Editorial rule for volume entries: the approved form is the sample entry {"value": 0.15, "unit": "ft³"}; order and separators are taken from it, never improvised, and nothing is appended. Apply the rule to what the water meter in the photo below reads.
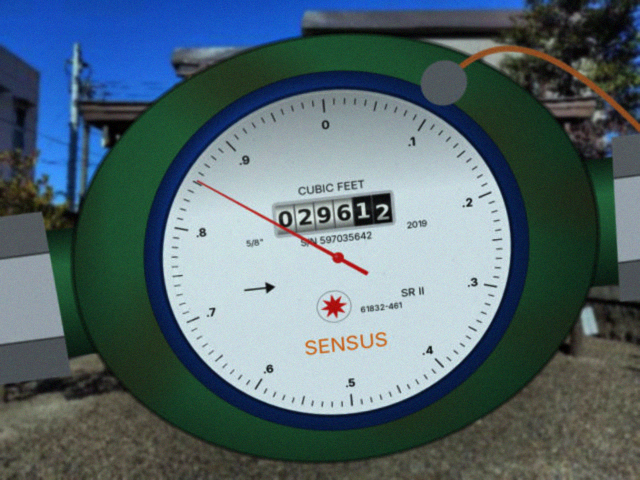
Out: {"value": 29611.85, "unit": "ft³"}
